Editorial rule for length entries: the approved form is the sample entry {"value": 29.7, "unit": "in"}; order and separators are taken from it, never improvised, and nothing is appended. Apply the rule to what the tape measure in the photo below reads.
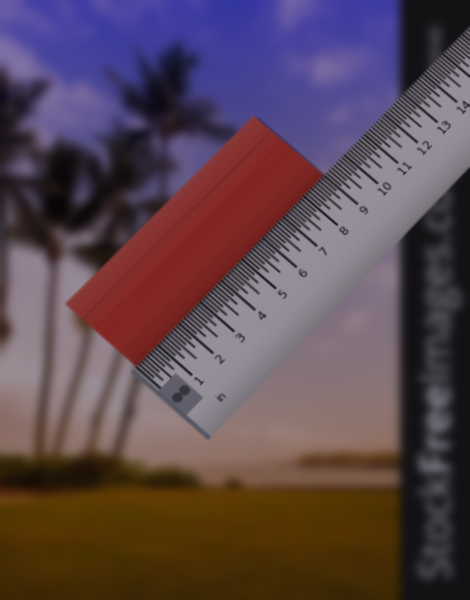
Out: {"value": 9, "unit": "in"}
